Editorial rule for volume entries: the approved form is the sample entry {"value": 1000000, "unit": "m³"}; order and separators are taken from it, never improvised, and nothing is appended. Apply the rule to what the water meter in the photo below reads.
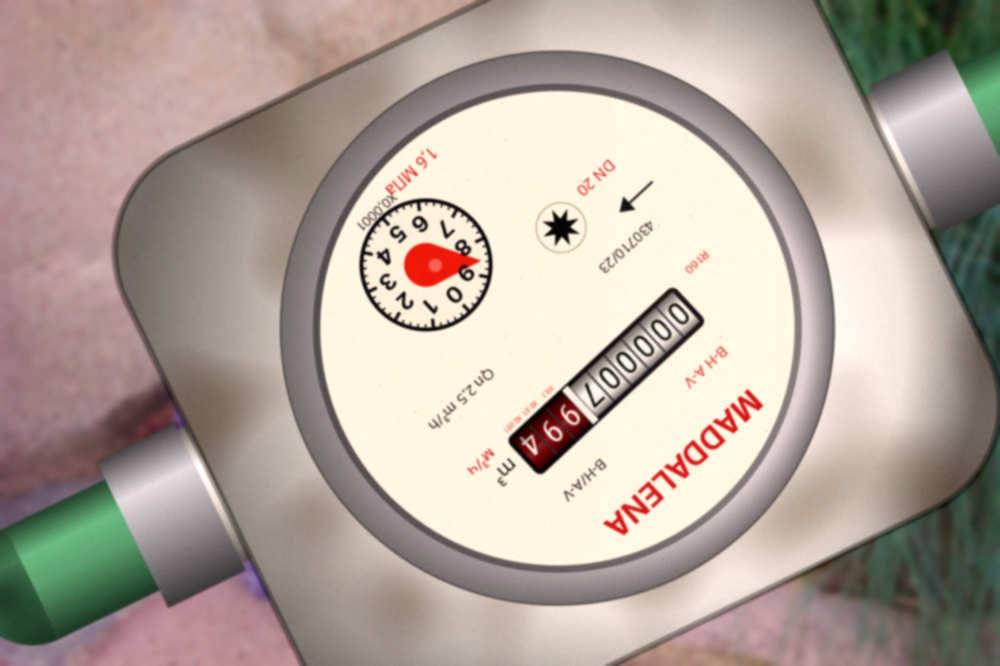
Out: {"value": 7.9938, "unit": "m³"}
